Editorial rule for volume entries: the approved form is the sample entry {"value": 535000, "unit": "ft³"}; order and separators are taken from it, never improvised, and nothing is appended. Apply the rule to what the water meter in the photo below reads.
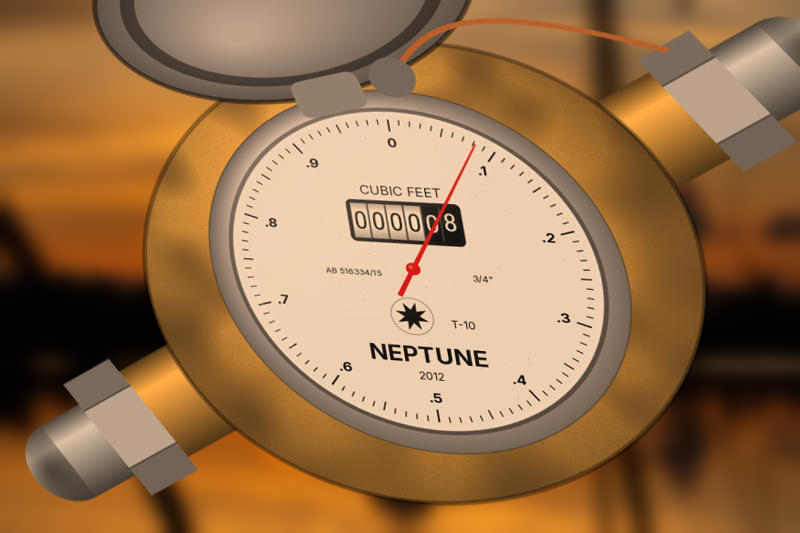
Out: {"value": 8.08, "unit": "ft³"}
